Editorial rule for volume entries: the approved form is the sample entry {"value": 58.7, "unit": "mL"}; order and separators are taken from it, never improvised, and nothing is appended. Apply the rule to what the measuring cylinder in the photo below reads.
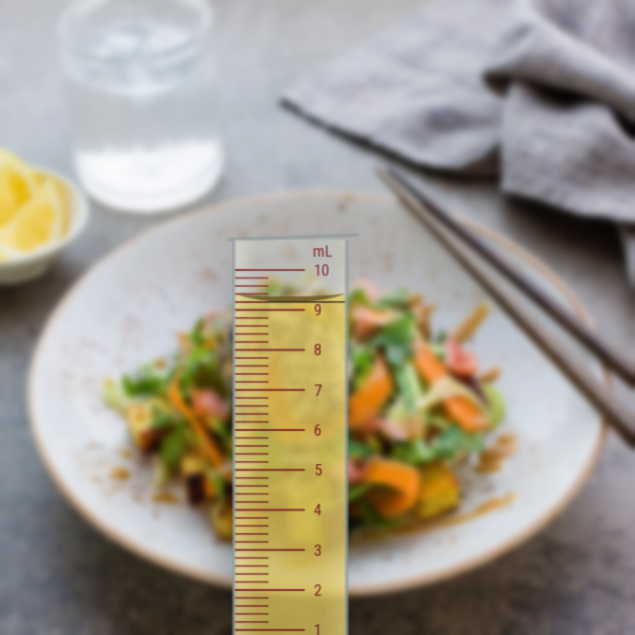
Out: {"value": 9.2, "unit": "mL"}
